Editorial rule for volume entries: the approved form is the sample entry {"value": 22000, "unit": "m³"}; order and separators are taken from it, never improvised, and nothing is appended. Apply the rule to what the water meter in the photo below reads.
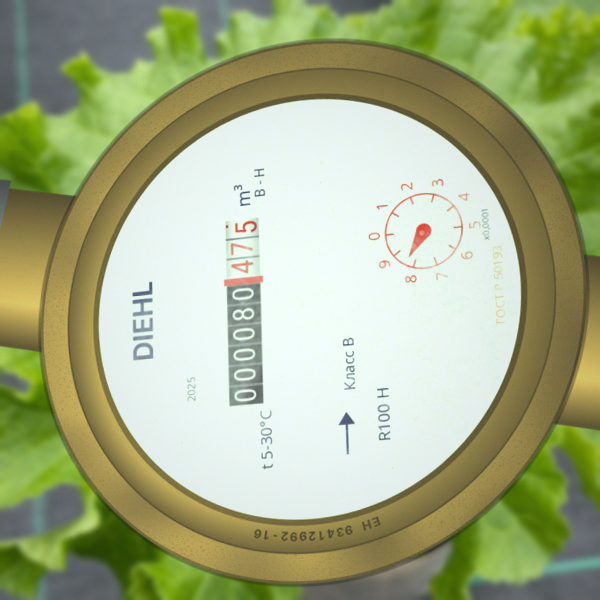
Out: {"value": 80.4748, "unit": "m³"}
